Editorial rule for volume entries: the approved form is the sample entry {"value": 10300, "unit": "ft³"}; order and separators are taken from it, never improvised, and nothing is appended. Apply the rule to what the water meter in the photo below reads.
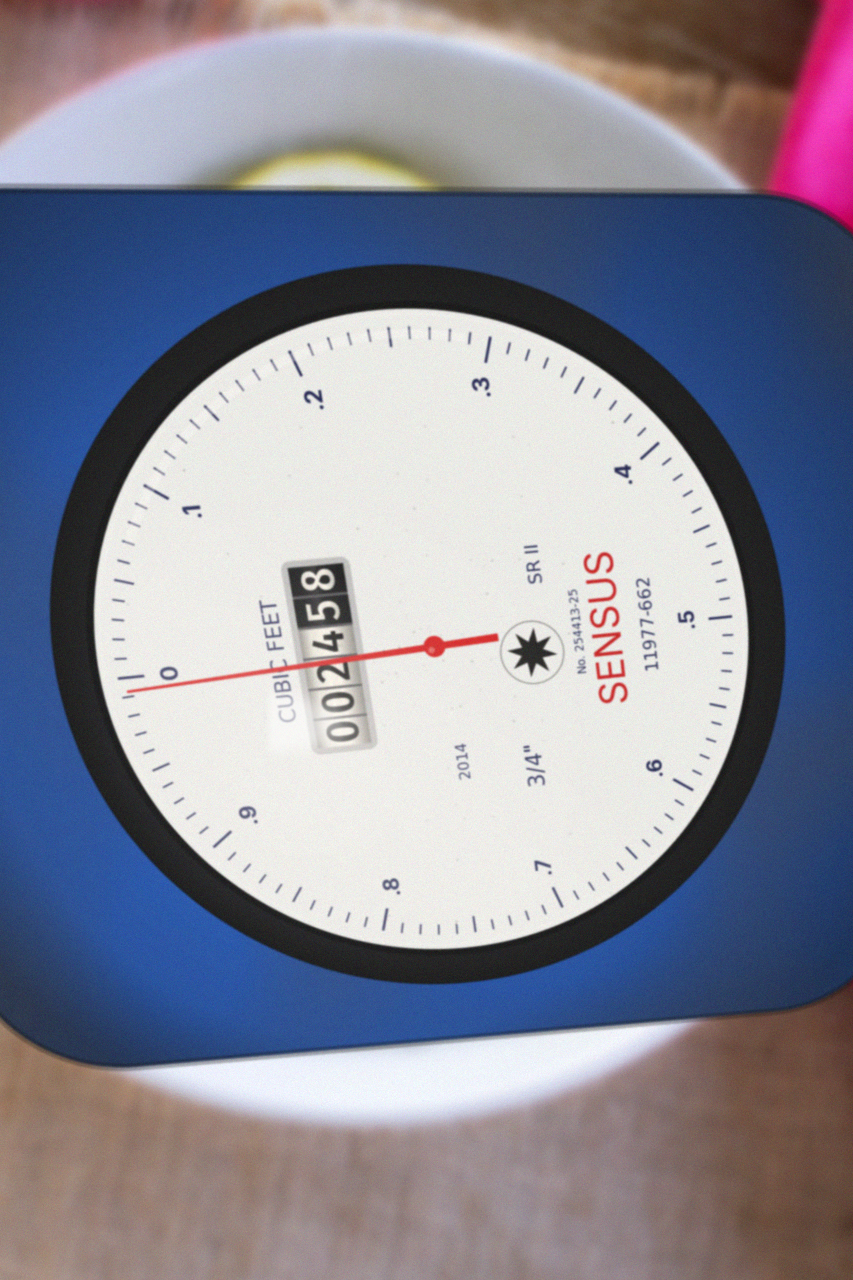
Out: {"value": 2457.99, "unit": "ft³"}
